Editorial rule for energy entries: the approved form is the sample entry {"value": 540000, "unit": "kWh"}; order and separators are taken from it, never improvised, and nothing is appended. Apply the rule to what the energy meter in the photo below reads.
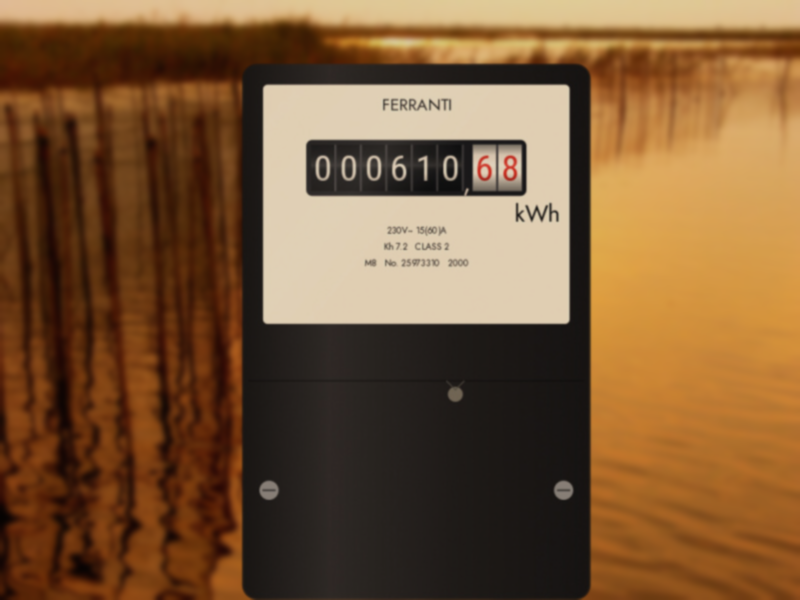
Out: {"value": 610.68, "unit": "kWh"}
